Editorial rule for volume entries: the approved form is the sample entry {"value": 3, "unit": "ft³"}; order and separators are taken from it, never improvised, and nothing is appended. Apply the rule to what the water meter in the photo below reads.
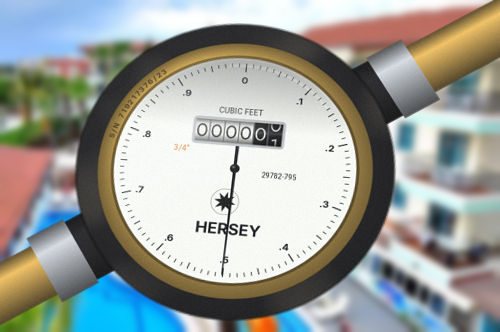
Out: {"value": 0.50, "unit": "ft³"}
